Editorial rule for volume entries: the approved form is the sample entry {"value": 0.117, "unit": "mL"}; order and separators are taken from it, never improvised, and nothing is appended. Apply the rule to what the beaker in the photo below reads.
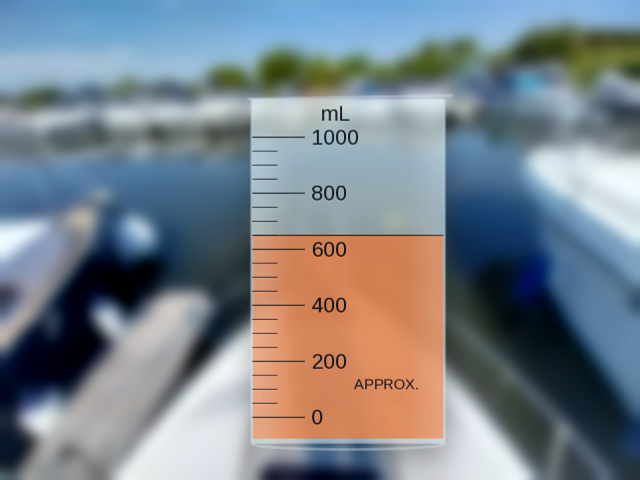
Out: {"value": 650, "unit": "mL"}
